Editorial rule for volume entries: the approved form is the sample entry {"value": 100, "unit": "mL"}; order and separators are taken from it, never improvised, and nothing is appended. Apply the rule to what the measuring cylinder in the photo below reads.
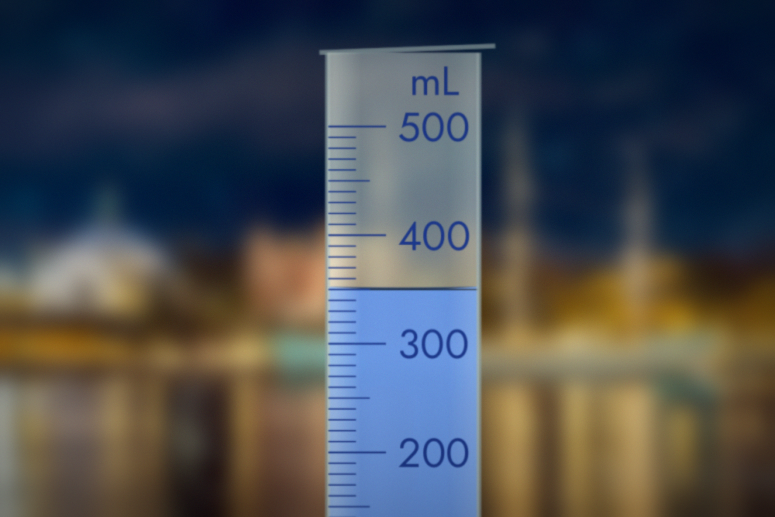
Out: {"value": 350, "unit": "mL"}
